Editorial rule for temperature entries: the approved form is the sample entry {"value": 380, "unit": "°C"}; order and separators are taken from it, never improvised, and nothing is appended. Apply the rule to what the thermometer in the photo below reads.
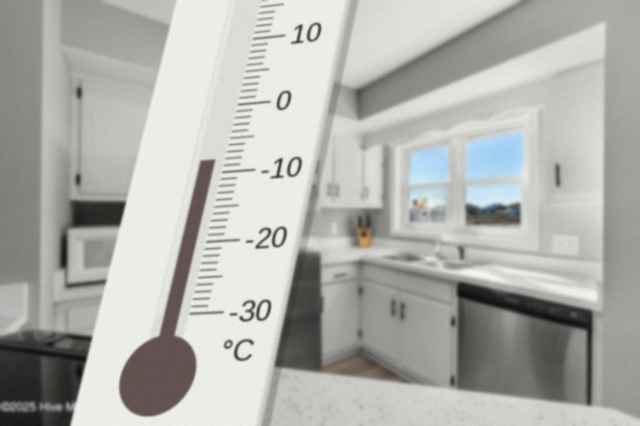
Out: {"value": -8, "unit": "°C"}
